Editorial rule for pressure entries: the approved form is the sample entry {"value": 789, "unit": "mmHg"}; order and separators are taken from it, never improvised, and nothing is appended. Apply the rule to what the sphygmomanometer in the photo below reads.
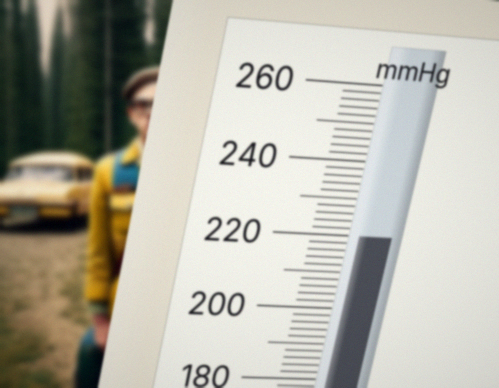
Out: {"value": 220, "unit": "mmHg"}
